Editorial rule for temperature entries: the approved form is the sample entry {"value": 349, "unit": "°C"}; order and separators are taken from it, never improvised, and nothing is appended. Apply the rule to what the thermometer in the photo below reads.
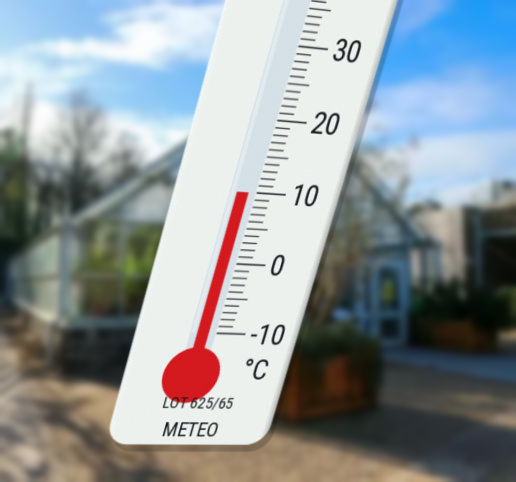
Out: {"value": 10, "unit": "°C"}
